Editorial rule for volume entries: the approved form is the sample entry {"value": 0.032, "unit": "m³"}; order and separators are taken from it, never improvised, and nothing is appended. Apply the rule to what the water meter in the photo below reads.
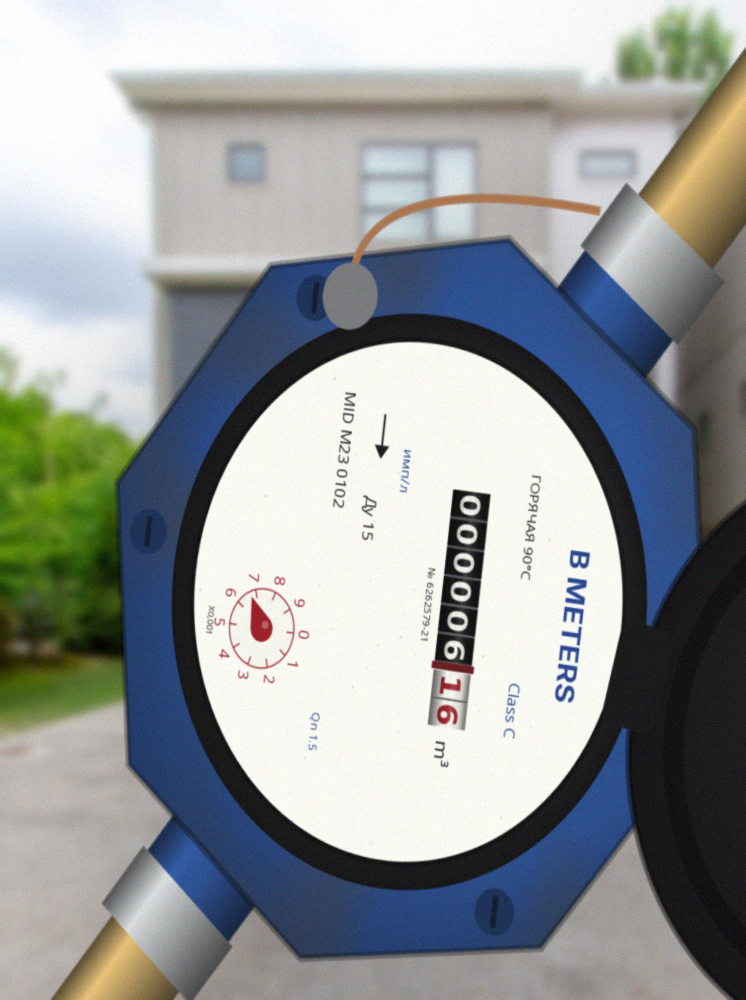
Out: {"value": 6.166, "unit": "m³"}
